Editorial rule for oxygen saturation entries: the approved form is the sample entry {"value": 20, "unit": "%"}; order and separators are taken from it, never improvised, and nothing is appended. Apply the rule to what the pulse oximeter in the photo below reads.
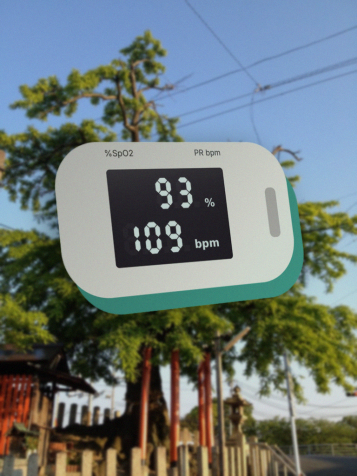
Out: {"value": 93, "unit": "%"}
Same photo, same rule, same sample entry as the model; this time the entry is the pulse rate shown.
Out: {"value": 109, "unit": "bpm"}
